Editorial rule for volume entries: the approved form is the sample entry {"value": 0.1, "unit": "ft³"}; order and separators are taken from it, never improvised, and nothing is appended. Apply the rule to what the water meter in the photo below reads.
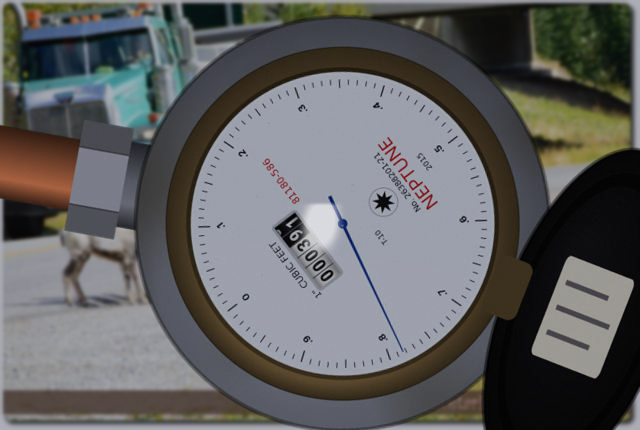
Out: {"value": 390.78, "unit": "ft³"}
